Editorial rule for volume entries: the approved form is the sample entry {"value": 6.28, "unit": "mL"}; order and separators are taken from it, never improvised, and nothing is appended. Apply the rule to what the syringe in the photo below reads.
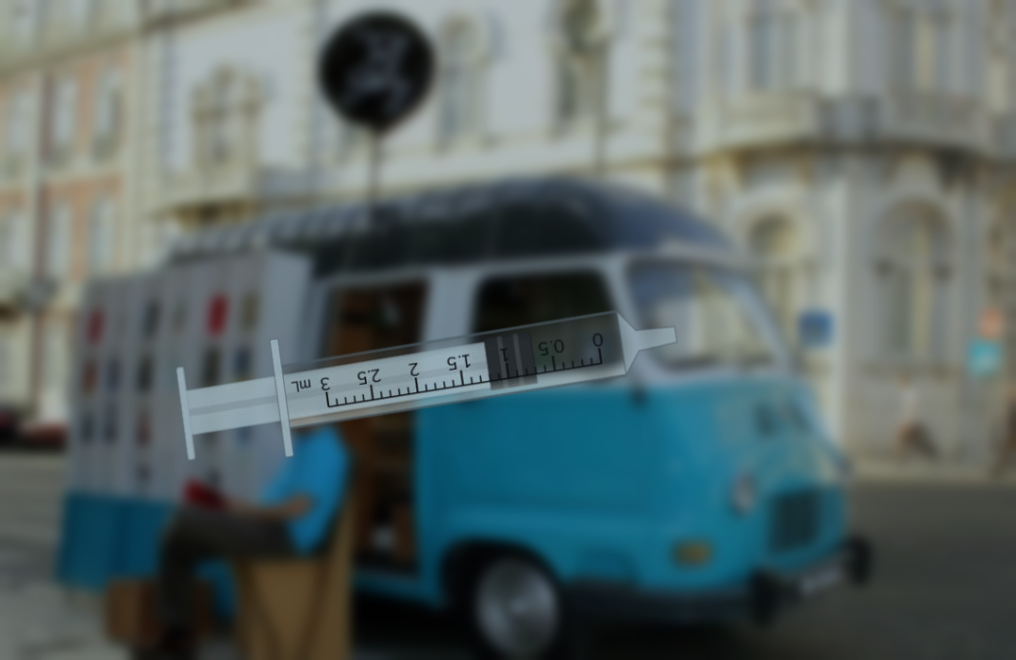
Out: {"value": 0.7, "unit": "mL"}
